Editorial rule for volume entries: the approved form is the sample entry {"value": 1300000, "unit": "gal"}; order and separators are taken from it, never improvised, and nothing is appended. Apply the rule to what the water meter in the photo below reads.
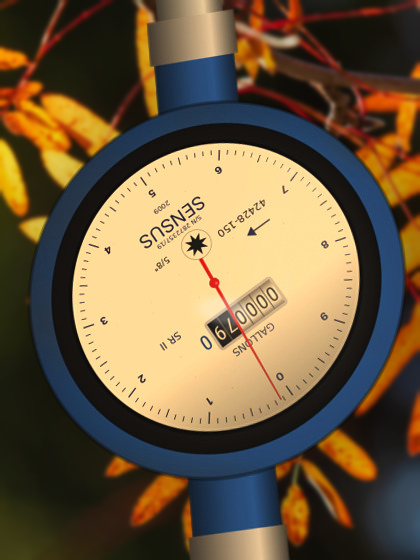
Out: {"value": 790.1, "unit": "gal"}
